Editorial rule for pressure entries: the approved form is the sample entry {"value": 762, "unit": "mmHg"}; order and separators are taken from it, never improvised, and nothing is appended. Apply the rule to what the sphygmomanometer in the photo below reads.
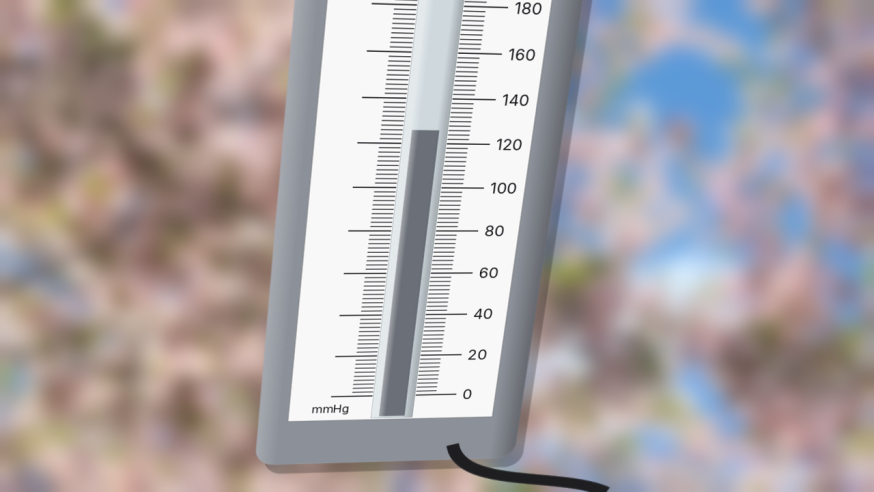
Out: {"value": 126, "unit": "mmHg"}
